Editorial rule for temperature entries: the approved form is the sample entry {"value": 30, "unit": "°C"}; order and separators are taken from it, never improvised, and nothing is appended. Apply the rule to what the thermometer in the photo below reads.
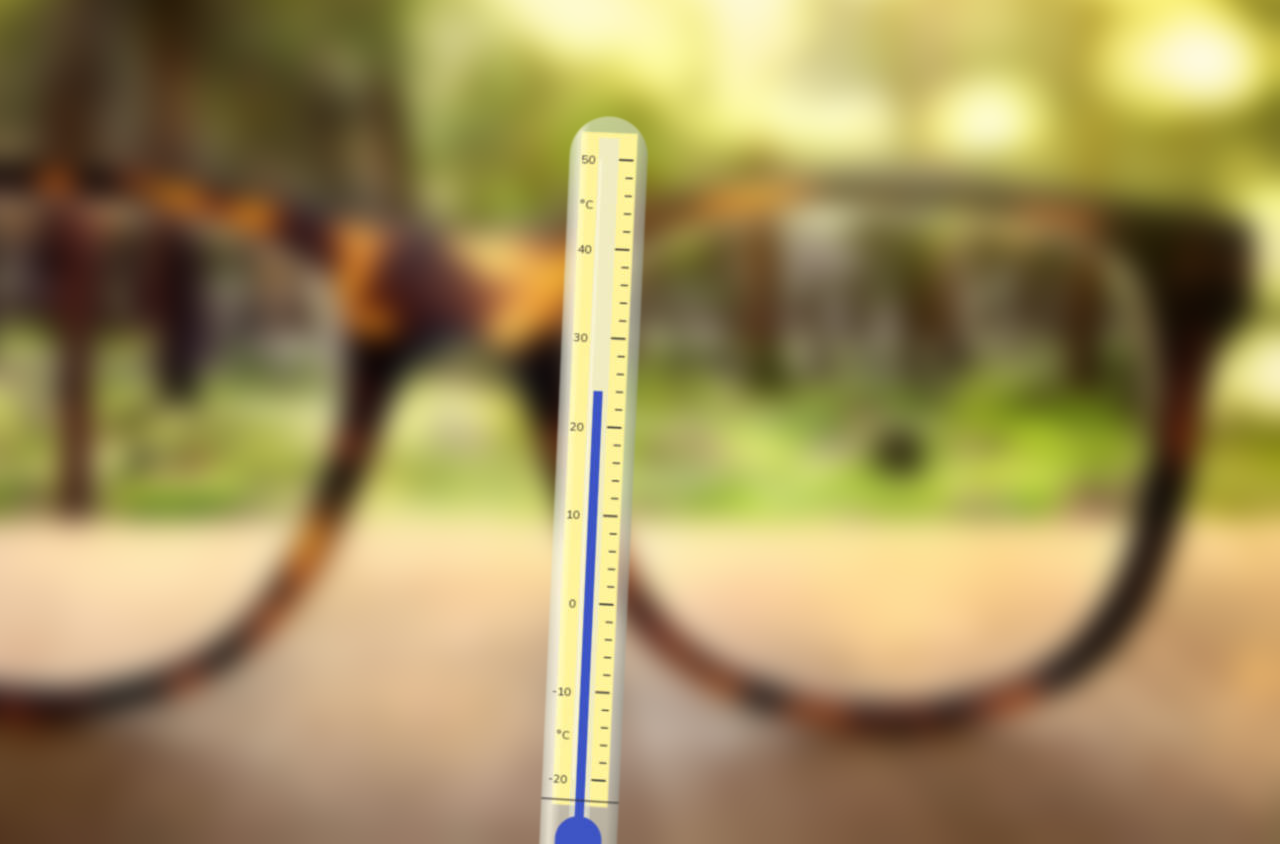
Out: {"value": 24, "unit": "°C"}
